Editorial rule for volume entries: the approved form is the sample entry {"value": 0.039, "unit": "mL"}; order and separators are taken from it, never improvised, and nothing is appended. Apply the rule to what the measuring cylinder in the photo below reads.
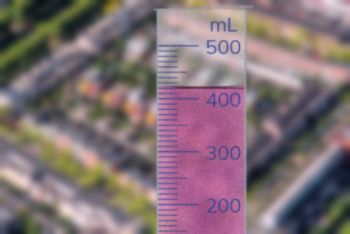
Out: {"value": 420, "unit": "mL"}
